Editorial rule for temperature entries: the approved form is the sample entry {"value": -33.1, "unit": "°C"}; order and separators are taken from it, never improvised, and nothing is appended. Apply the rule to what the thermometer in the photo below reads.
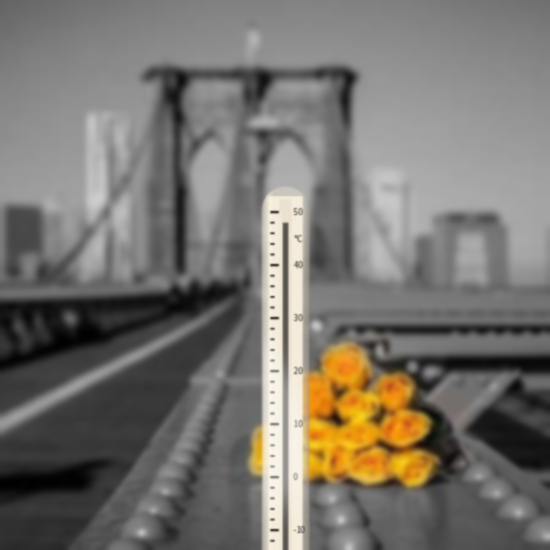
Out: {"value": 48, "unit": "°C"}
